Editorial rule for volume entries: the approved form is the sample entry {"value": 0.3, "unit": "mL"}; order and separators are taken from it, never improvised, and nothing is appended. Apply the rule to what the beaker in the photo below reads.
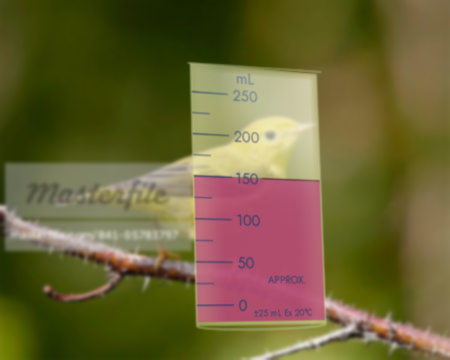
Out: {"value": 150, "unit": "mL"}
